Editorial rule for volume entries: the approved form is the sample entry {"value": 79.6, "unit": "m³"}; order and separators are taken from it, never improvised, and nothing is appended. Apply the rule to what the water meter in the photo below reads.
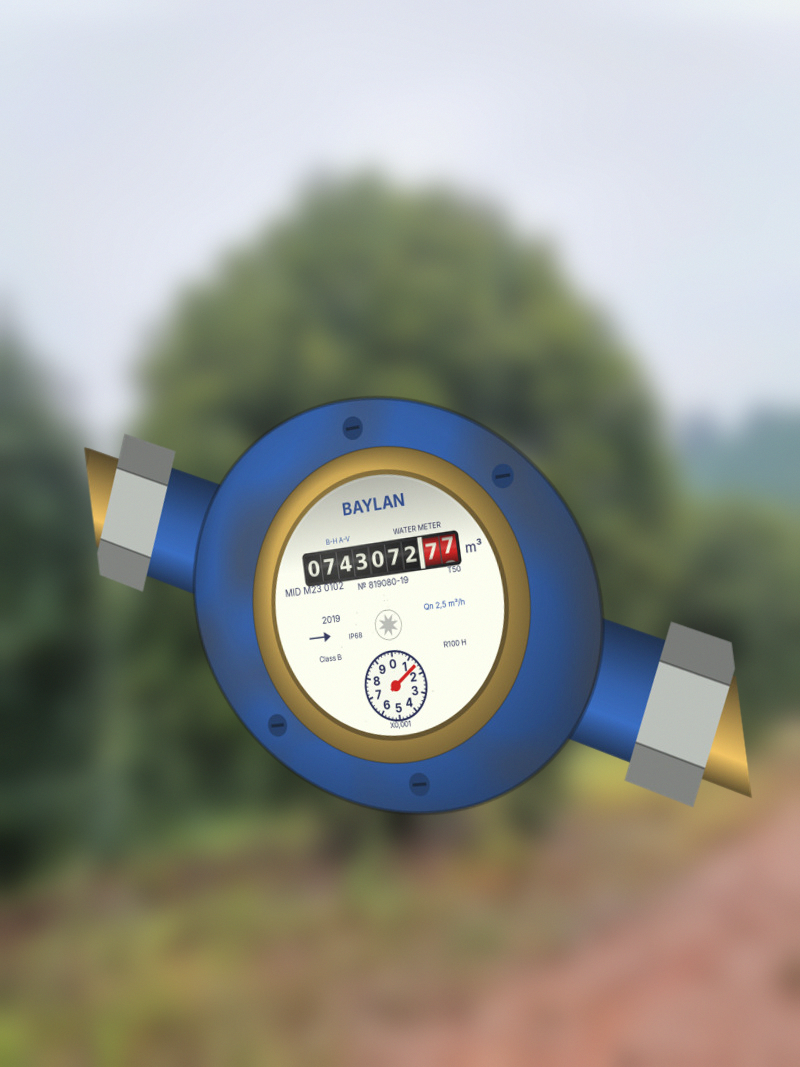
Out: {"value": 743072.771, "unit": "m³"}
